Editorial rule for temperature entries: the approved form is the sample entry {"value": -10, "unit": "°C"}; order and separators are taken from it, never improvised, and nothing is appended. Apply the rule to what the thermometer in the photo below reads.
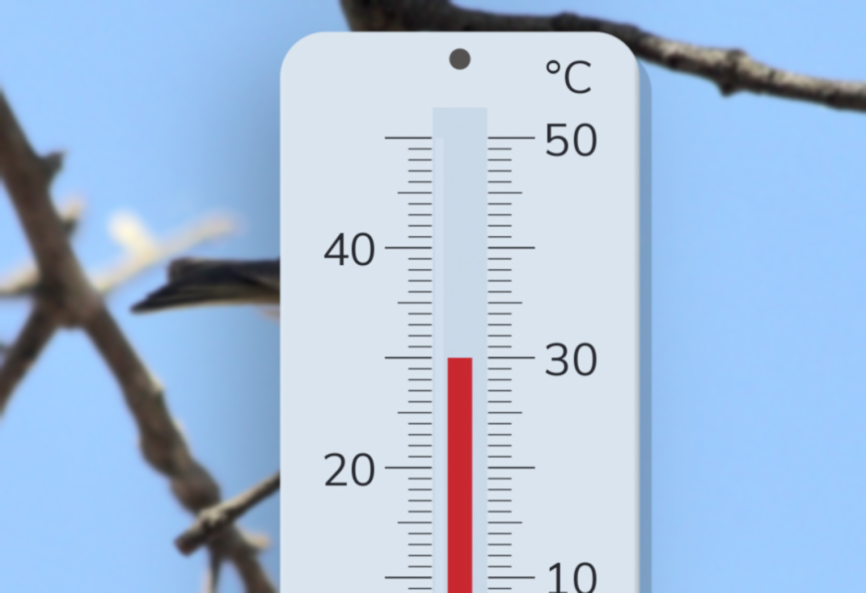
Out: {"value": 30, "unit": "°C"}
